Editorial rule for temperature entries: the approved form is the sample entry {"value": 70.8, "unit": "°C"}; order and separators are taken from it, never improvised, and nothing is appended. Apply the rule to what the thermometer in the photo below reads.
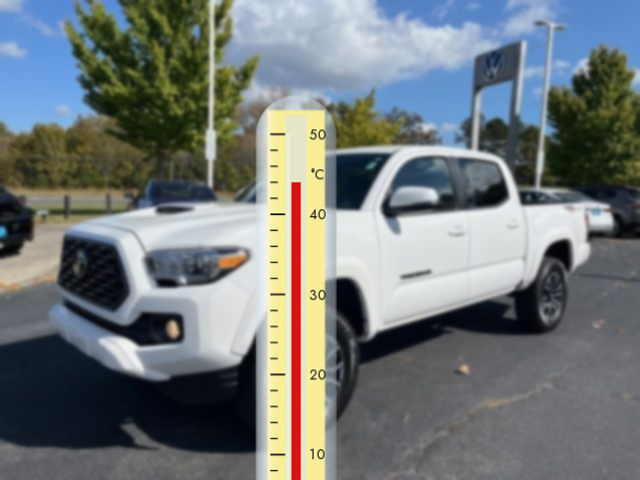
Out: {"value": 44, "unit": "°C"}
